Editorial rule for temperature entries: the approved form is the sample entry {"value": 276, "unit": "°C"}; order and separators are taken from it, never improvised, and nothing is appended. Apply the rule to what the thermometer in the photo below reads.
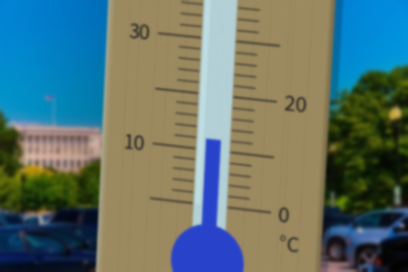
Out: {"value": 12, "unit": "°C"}
